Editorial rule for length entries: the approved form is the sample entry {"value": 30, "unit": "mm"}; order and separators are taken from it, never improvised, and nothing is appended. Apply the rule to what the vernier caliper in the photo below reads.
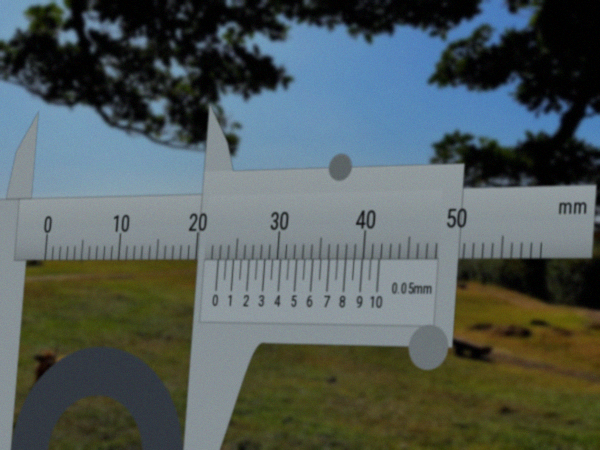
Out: {"value": 22.8, "unit": "mm"}
